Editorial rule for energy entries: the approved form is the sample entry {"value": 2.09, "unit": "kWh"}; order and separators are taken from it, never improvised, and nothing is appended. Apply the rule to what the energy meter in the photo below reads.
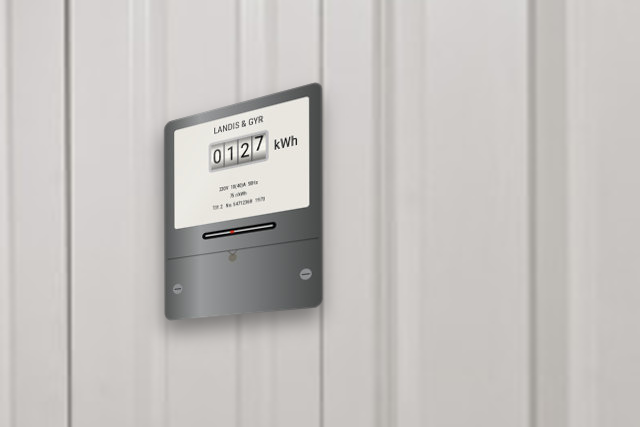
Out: {"value": 127, "unit": "kWh"}
